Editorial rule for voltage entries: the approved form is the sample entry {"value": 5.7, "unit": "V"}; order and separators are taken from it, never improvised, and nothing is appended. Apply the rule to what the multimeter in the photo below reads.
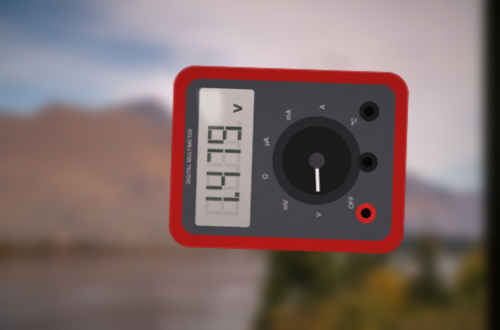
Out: {"value": 1.479, "unit": "V"}
